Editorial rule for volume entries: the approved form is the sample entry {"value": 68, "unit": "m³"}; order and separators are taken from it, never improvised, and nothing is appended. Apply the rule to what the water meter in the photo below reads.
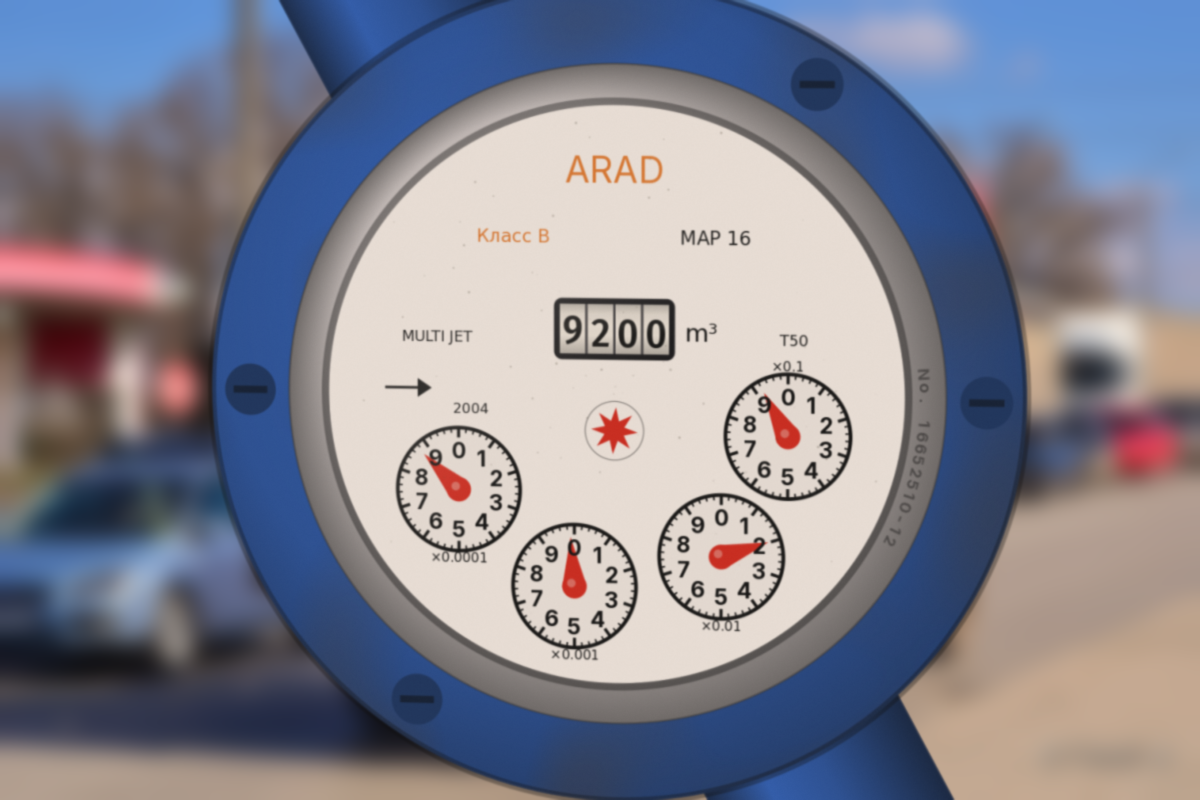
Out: {"value": 9199.9198, "unit": "m³"}
